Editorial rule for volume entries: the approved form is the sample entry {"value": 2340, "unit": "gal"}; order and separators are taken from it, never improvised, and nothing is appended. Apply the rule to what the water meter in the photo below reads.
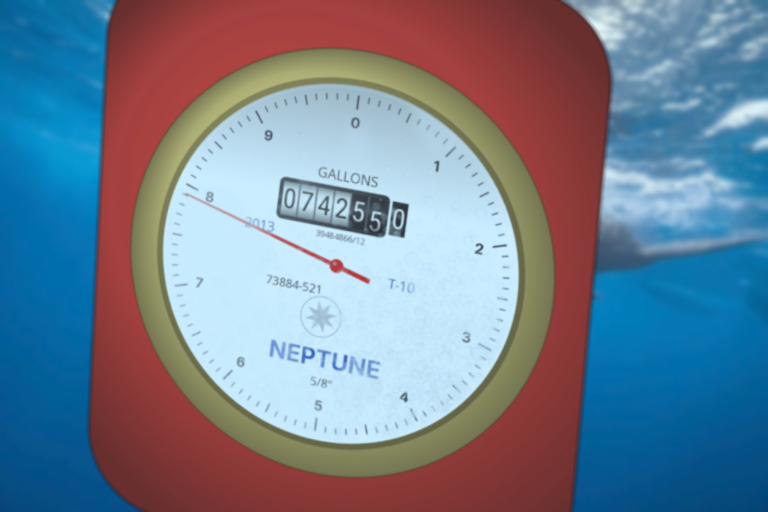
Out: {"value": 742547.9, "unit": "gal"}
